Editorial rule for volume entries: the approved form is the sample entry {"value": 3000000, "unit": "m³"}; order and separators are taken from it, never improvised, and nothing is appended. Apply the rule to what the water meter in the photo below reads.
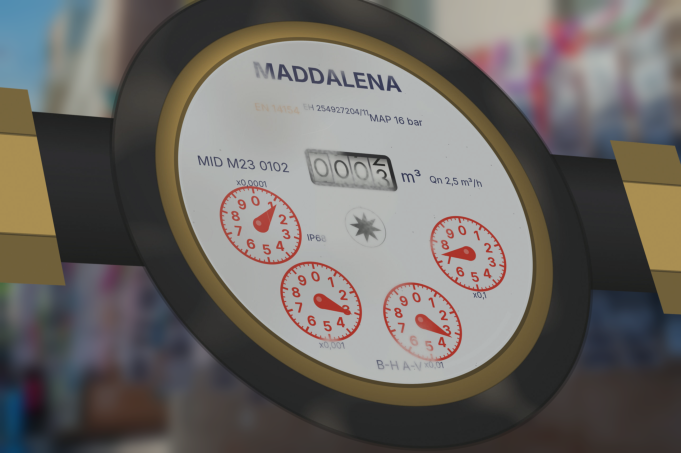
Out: {"value": 2.7331, "unit": "m³"}
